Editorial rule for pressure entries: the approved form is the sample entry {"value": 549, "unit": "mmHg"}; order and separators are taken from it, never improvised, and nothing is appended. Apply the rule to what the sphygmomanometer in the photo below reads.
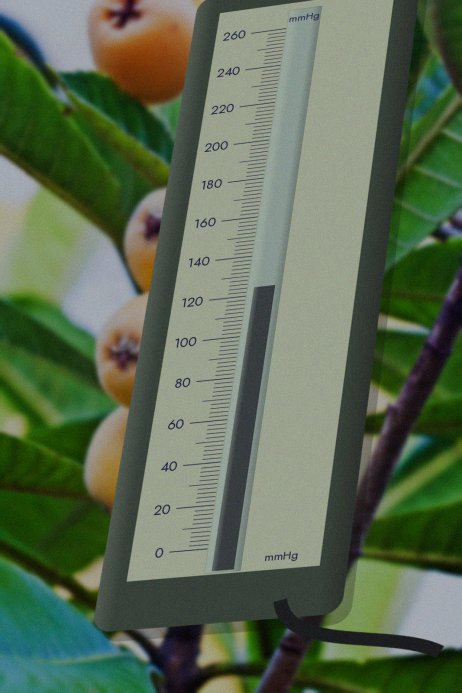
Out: {"value": 124, "unit": "mmHg"}
